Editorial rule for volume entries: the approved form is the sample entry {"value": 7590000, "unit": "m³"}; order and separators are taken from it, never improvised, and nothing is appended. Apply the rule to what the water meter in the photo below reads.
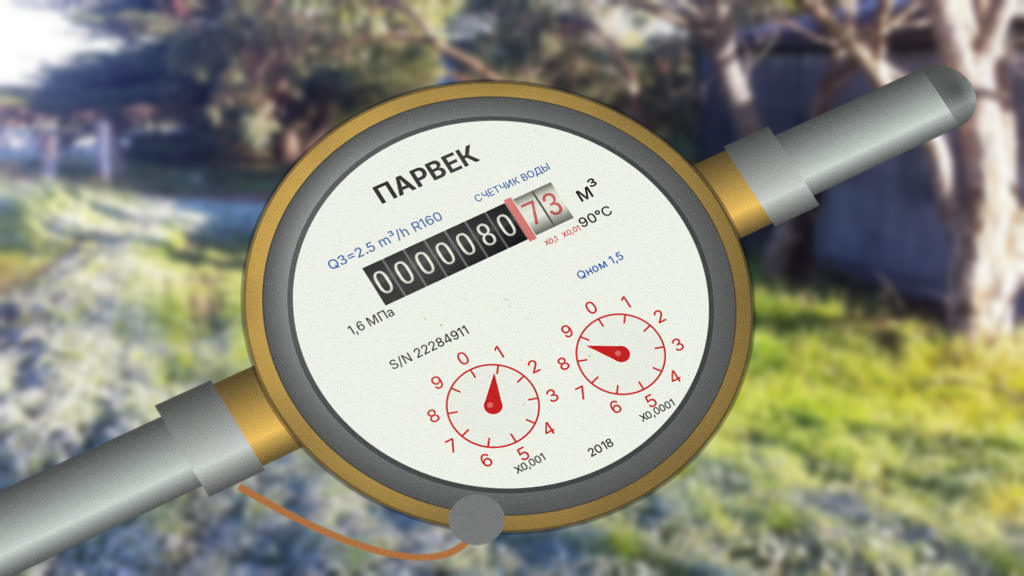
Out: {"value": 80.7308, "unit": "m³"}
